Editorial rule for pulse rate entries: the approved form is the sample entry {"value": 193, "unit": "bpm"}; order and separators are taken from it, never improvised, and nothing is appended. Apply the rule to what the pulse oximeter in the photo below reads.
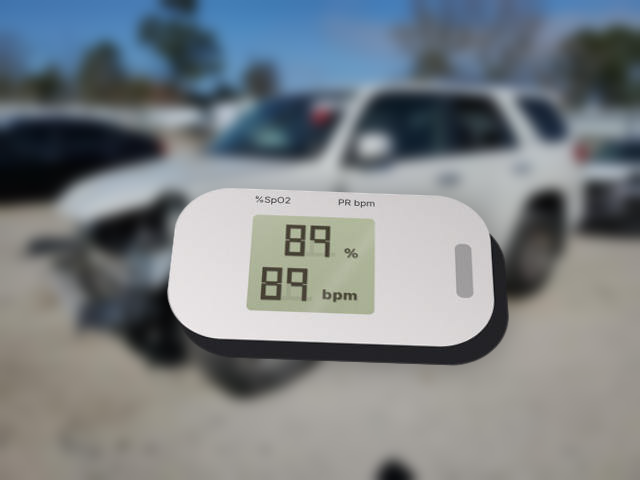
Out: {"value": 89, "unit": "bpm"}
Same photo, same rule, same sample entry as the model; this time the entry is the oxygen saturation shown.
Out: {"value": 89, "unit": "%"}
